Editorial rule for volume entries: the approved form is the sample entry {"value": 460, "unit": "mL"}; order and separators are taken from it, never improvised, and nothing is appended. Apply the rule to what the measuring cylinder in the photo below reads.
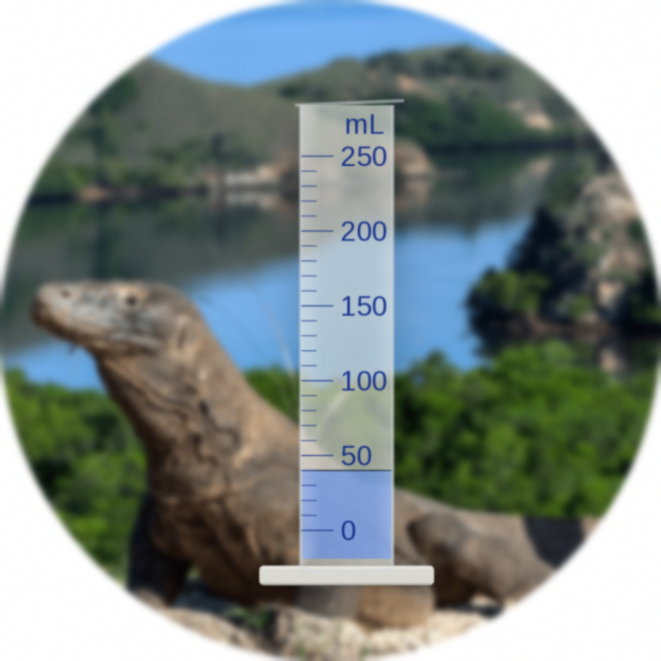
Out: {"value": 40, "unit": "mL"}
